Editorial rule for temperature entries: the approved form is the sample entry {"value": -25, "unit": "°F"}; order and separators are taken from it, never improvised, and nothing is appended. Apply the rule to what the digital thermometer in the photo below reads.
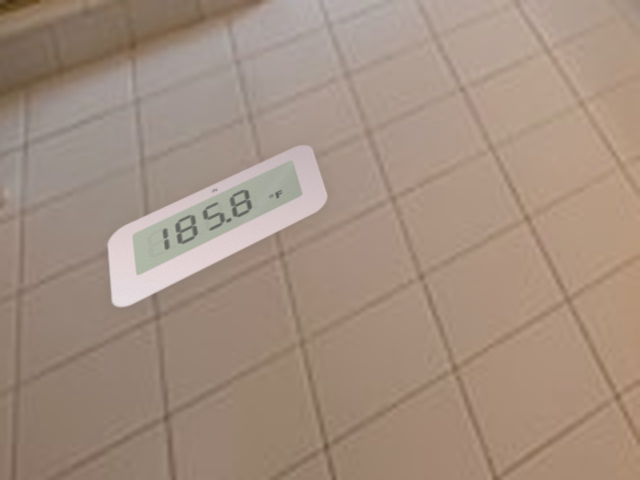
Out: {"value": 185.8, "unit": "°F"}
